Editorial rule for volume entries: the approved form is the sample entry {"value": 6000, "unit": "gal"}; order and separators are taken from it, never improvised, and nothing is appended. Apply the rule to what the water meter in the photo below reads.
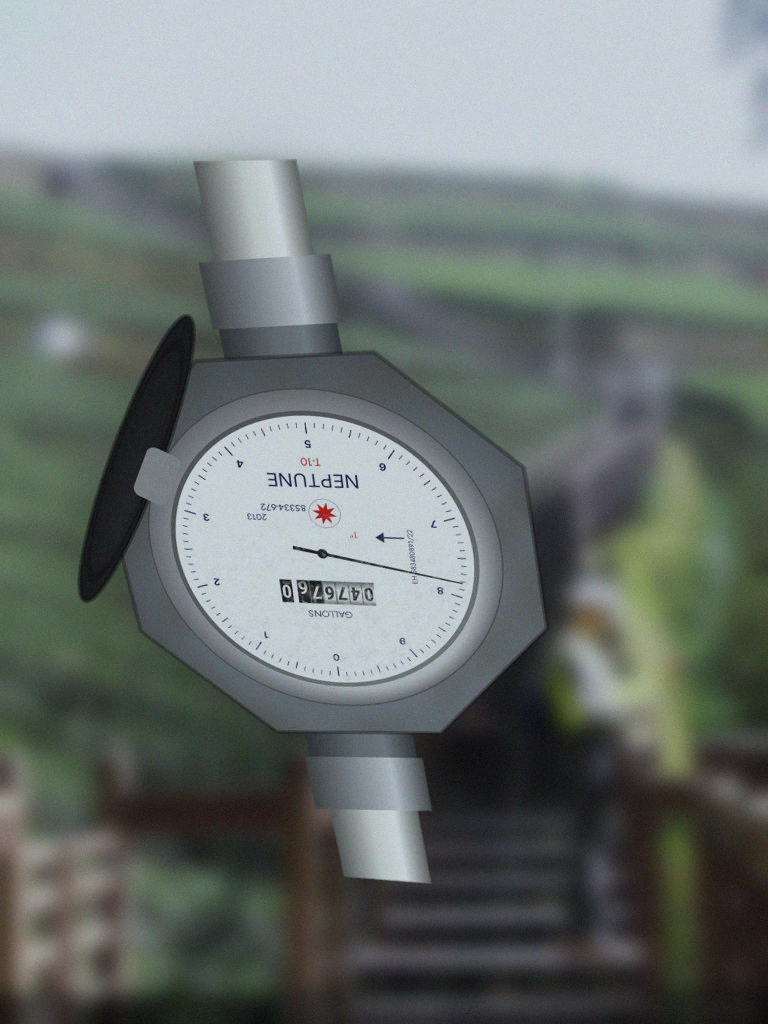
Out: {"value": 476757.8, "unit": "gal"}
